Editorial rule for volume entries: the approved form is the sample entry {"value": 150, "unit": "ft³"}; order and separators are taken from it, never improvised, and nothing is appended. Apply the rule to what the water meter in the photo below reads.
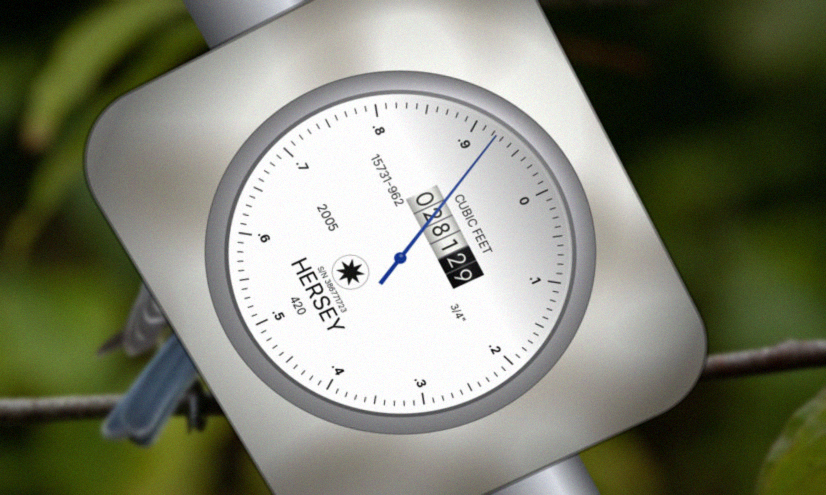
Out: {"value": 28128.92, "unit": "ft³"}
